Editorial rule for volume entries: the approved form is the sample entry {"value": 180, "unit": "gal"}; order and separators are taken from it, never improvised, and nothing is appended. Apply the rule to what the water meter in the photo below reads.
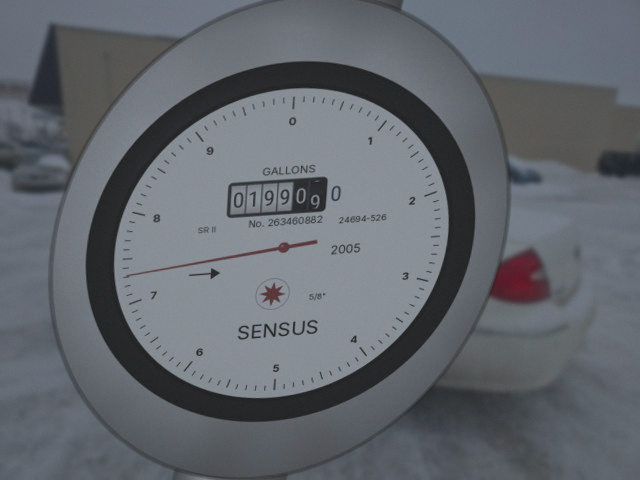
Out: {"value": 199087.3, "unit": "gal"}
